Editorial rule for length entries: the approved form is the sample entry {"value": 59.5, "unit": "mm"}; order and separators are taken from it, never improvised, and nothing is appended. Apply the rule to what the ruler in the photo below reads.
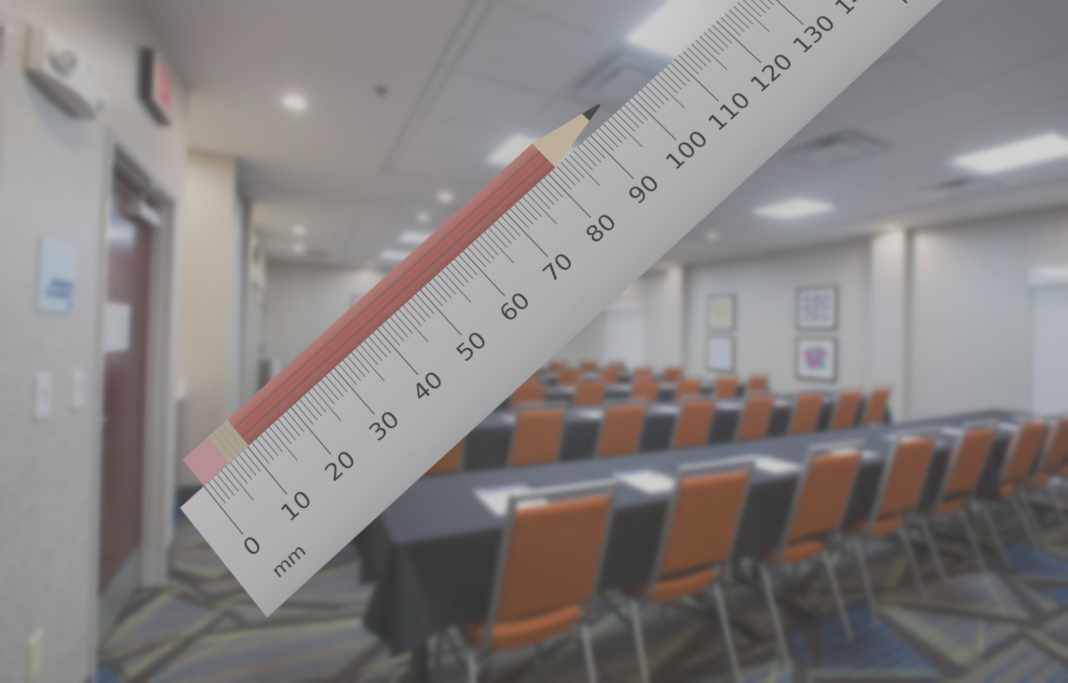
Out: {"value": 95, "unit": "mm"}
